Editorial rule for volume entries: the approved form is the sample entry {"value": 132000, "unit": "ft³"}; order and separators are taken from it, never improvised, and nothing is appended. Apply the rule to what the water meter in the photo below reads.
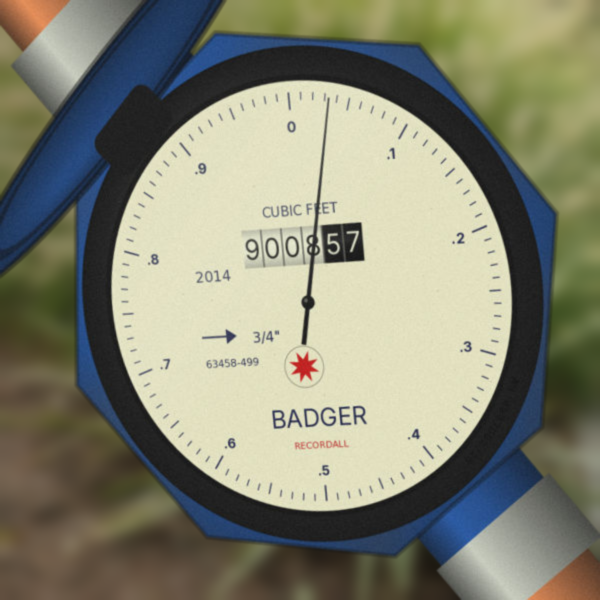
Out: {"value": 900857.03, "unit": "ft³"}
